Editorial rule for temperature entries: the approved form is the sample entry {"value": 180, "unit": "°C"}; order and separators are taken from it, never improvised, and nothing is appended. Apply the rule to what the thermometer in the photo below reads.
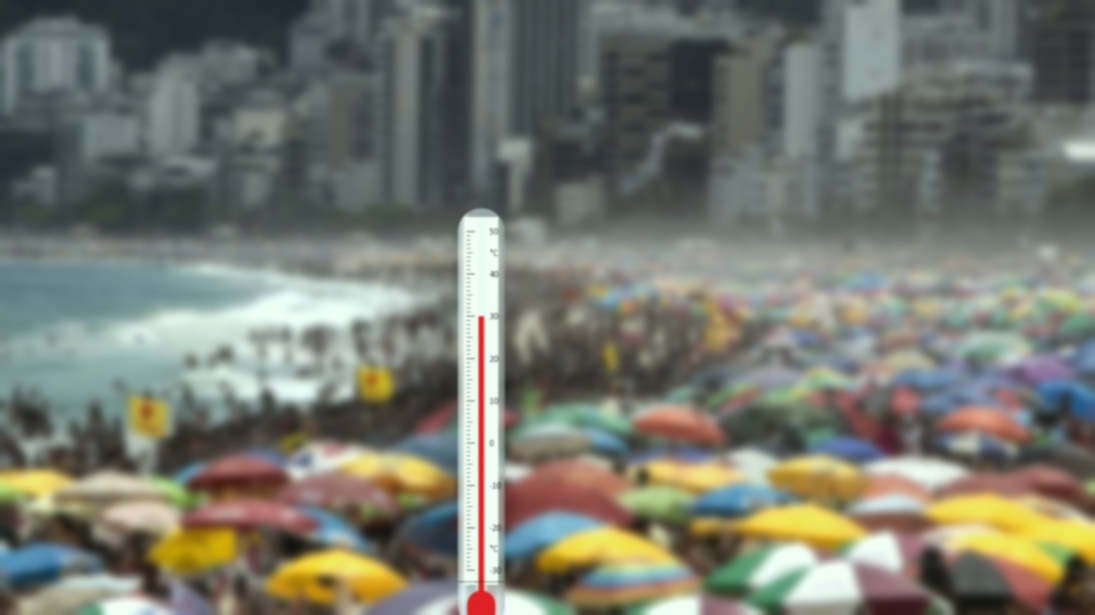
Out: {"value": 30, "unit": "°C"}
